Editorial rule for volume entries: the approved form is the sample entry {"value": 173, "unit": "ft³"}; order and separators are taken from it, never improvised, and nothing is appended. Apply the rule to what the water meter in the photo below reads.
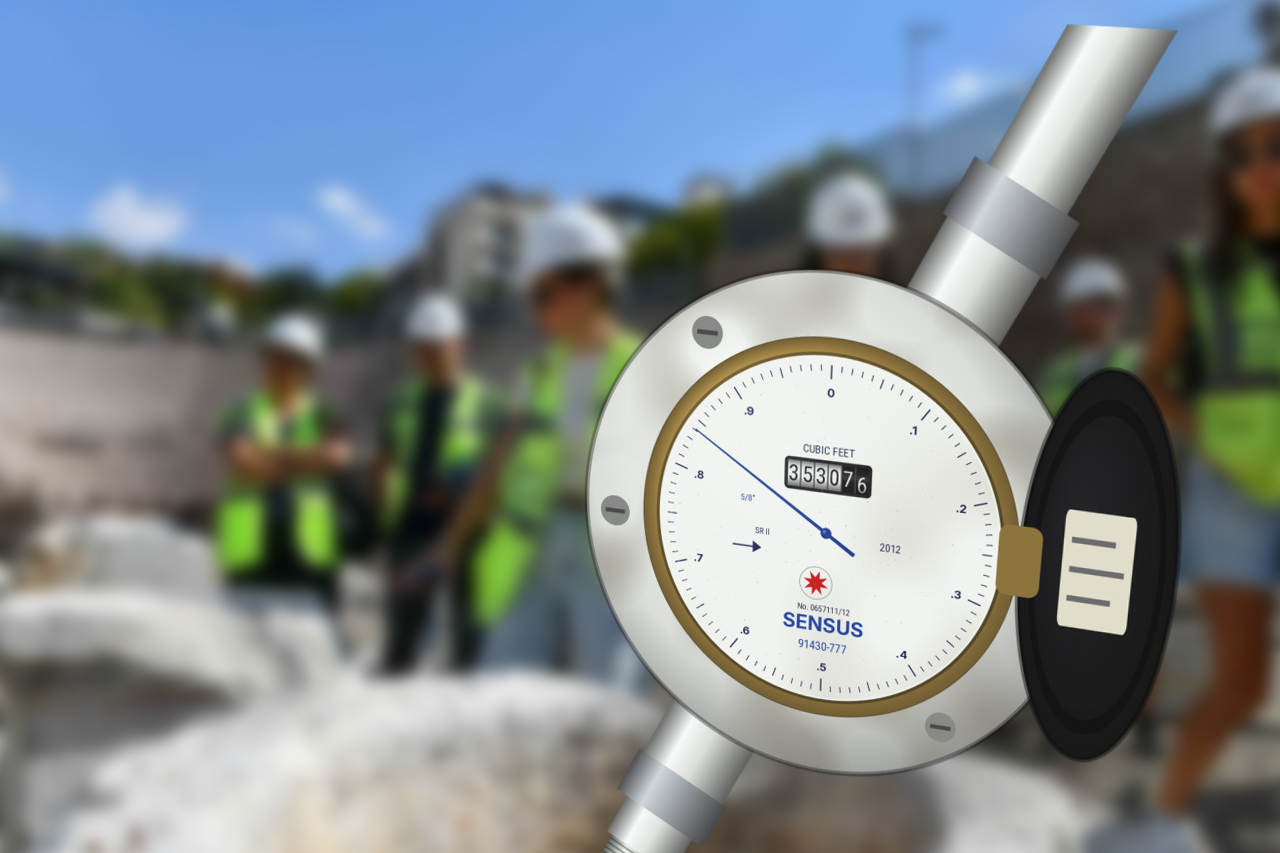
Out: {"value": 353075.84, "unit": "ft³"}
